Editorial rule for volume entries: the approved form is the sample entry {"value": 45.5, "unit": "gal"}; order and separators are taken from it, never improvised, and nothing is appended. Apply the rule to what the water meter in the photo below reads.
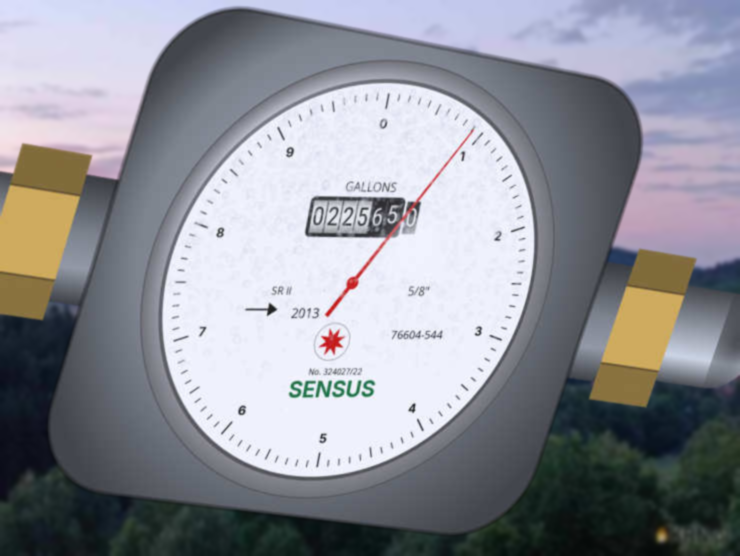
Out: {"value": 225650.9, "unit": "gal"}
